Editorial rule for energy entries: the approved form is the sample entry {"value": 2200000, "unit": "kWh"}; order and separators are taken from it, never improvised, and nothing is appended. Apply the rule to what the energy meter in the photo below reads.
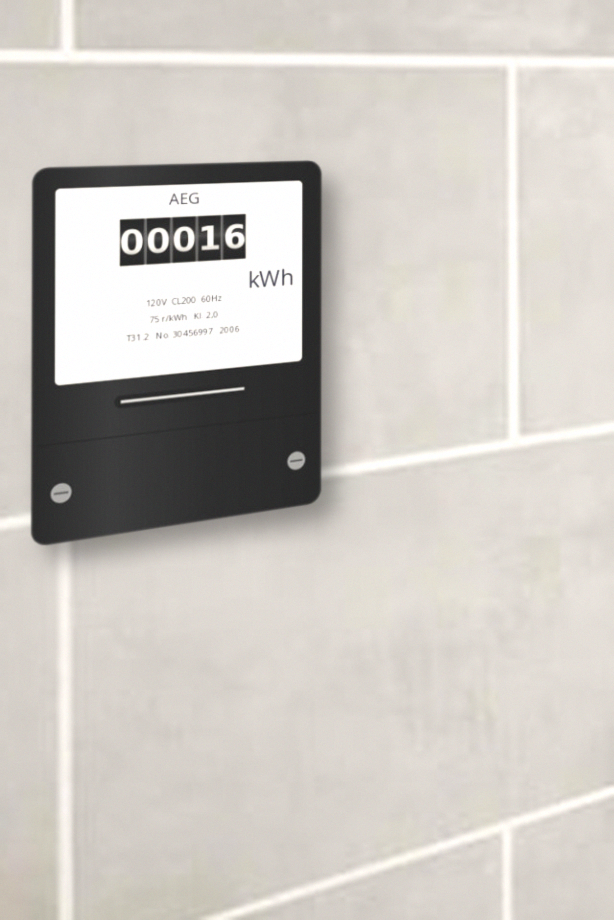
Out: {"value": 16, "unit": "kWh"}
